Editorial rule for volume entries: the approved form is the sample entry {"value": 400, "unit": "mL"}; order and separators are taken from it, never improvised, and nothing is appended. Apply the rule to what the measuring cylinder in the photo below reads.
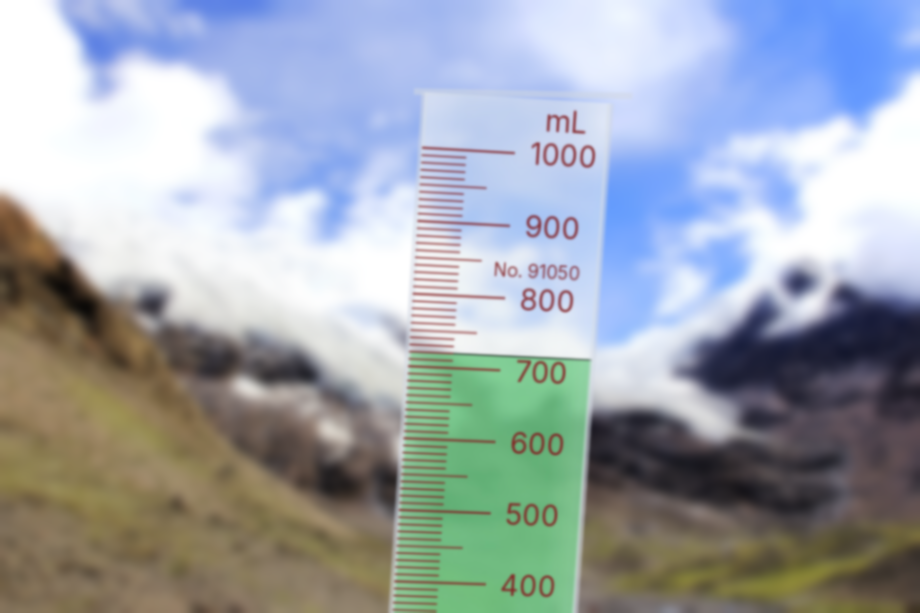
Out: {"value": 720, "unit": "mL"}
